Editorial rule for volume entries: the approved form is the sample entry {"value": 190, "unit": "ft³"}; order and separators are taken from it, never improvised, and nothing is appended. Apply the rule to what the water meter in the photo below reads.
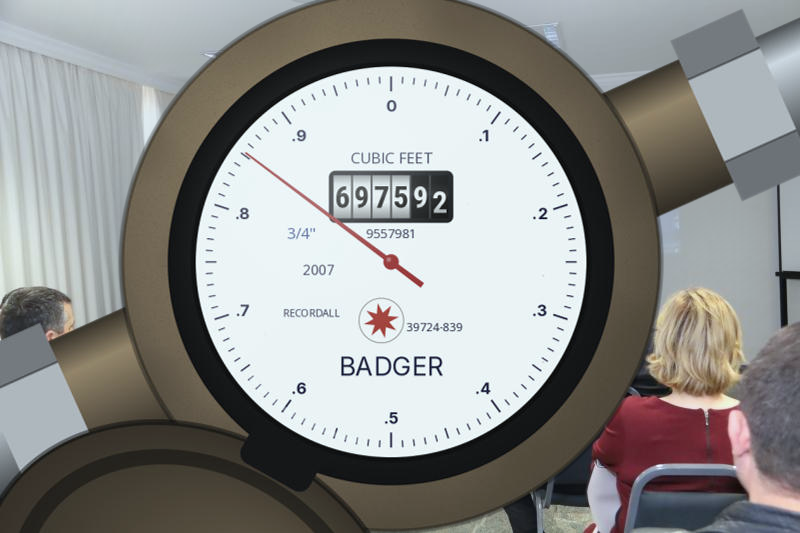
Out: {"value": 697591.85, "unit": "ft³"}
